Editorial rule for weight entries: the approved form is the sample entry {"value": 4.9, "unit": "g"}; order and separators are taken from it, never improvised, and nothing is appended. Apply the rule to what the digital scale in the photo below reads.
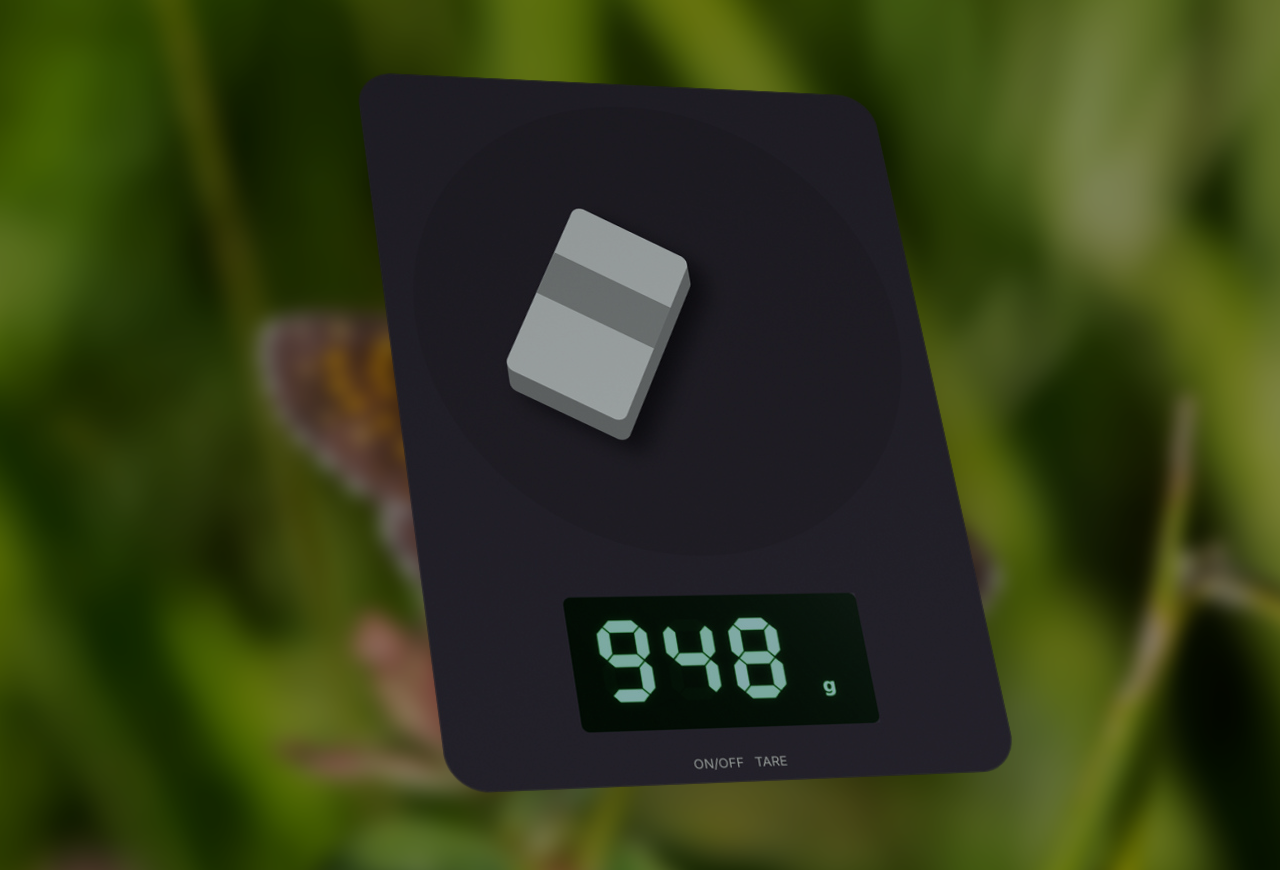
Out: {"value": 948, "unit": "g"}
